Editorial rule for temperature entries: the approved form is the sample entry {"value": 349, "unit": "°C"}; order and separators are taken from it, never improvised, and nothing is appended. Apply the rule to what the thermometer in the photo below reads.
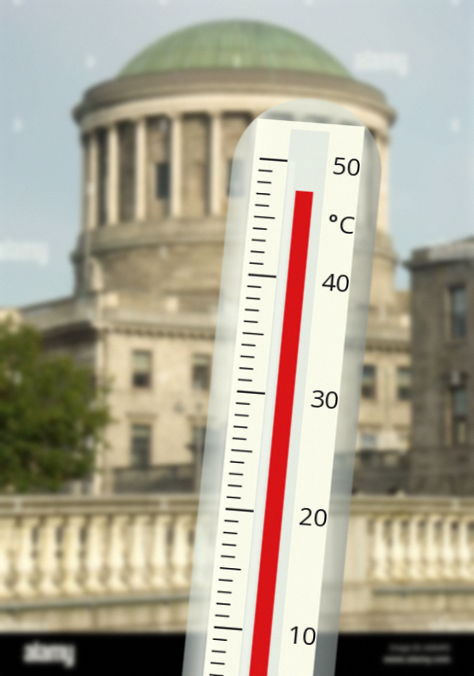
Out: {"value": 47.5, "unit": "°C"}
